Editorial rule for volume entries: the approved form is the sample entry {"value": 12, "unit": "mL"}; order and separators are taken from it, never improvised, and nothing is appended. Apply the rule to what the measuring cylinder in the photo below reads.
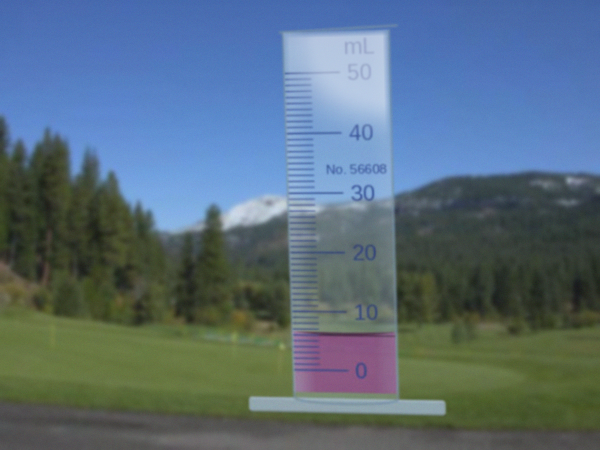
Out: {"value": 6, "unit": "mL"}
